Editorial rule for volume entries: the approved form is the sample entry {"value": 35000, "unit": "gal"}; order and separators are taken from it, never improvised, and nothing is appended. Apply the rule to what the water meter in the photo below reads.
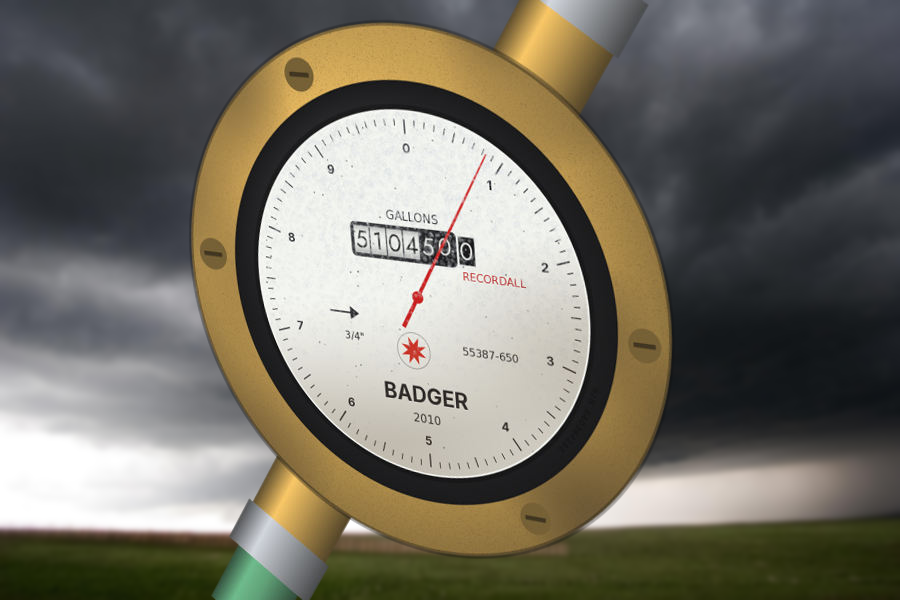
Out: {"value": 5104500.8, "unit": "gal"}
